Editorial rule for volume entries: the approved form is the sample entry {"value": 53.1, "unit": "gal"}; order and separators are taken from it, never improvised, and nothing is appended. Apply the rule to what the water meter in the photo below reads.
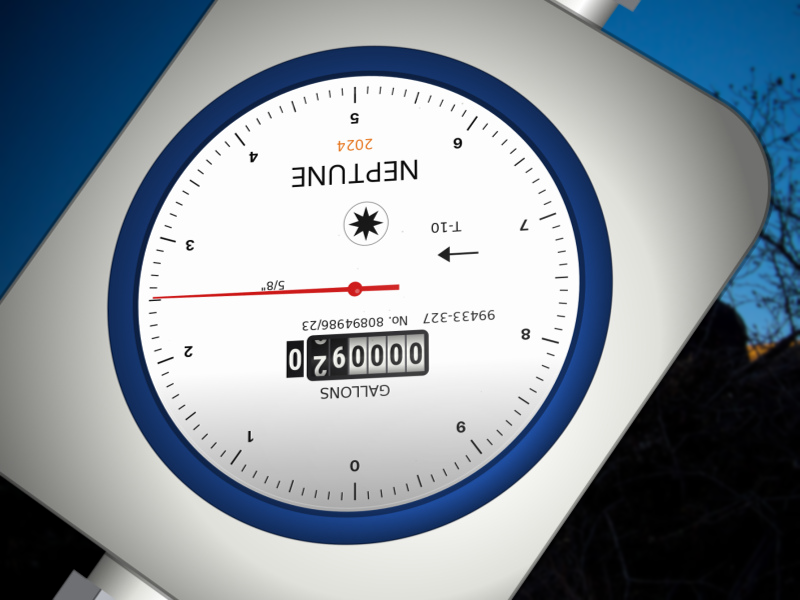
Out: {"value": 922.5, "unit": "gal"}
